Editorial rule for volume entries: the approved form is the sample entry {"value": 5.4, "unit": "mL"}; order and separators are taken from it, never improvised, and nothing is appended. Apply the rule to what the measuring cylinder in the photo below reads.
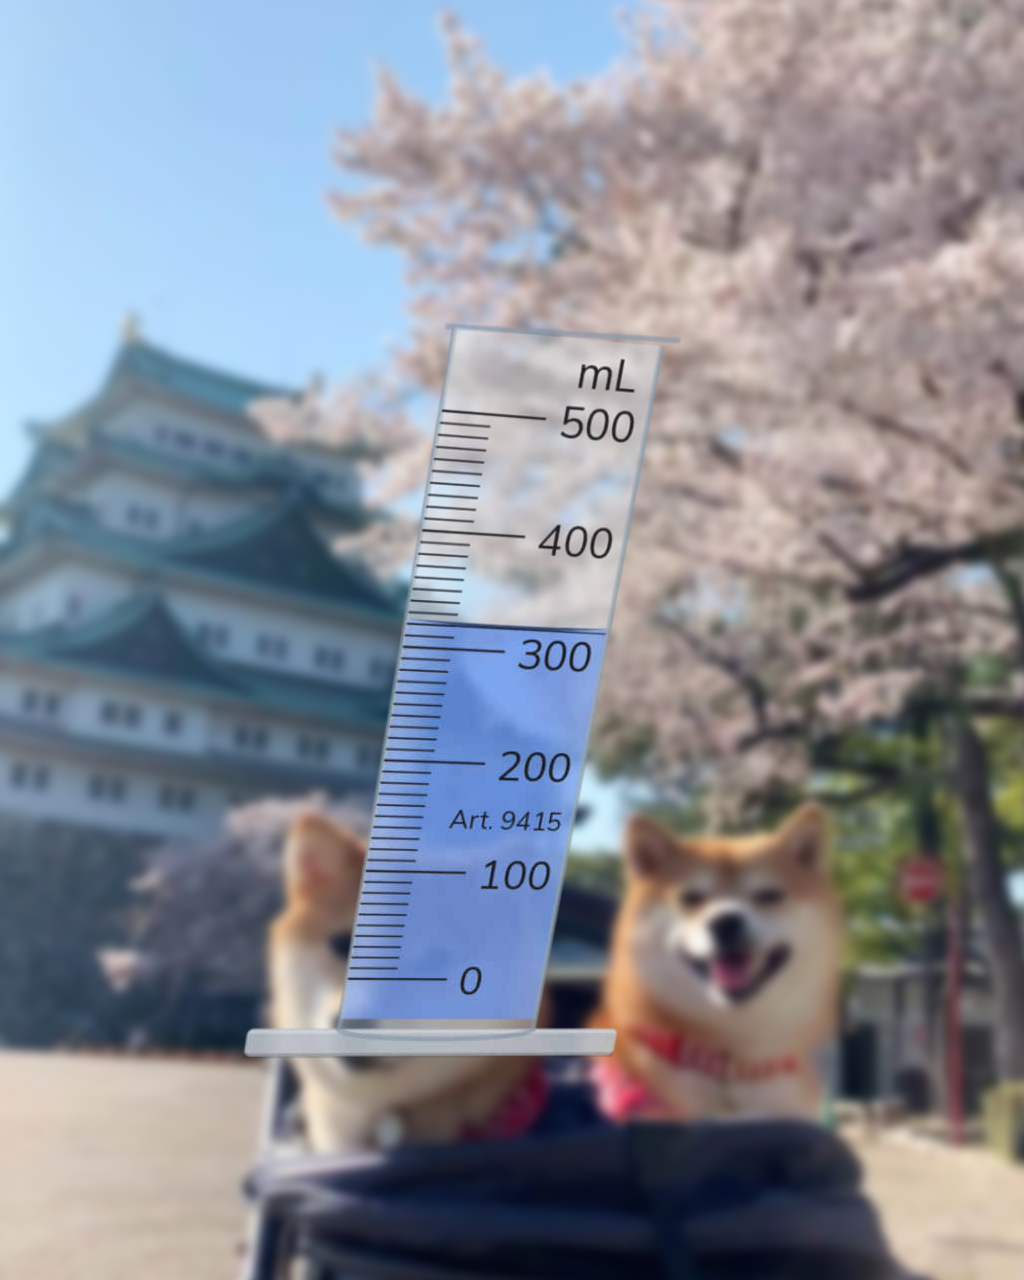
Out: {"value": 320, "unit": "mL"}
